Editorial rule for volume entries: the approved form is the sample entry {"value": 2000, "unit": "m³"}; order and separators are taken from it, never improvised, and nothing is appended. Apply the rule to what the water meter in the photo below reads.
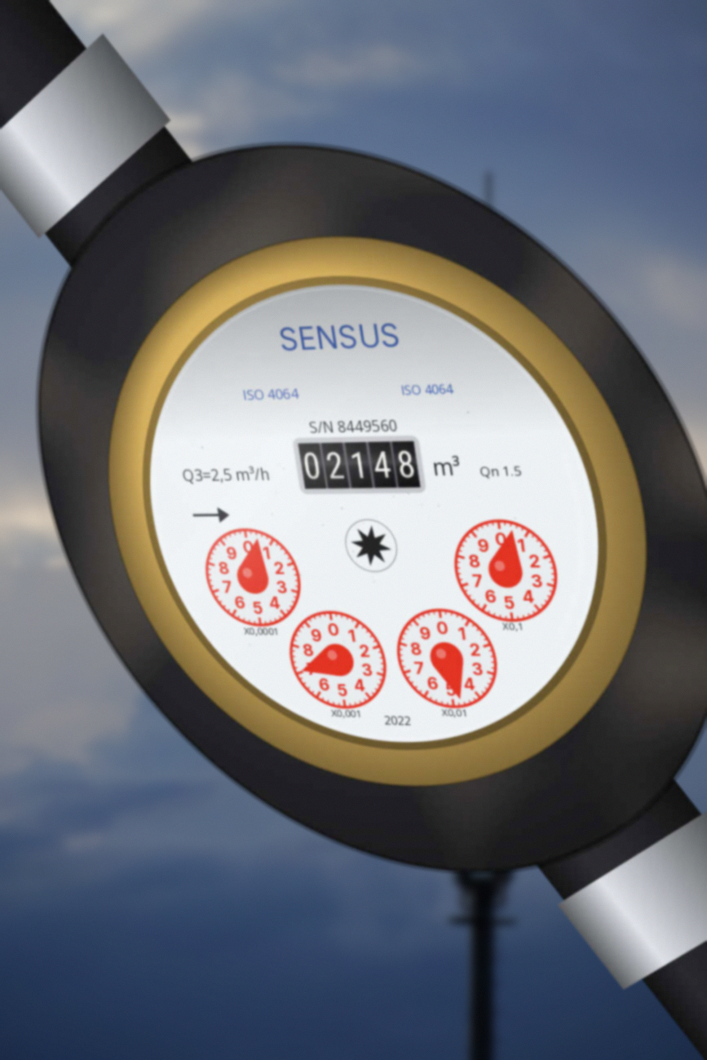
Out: {"value": 2148.0470, "unit": "m³"}
